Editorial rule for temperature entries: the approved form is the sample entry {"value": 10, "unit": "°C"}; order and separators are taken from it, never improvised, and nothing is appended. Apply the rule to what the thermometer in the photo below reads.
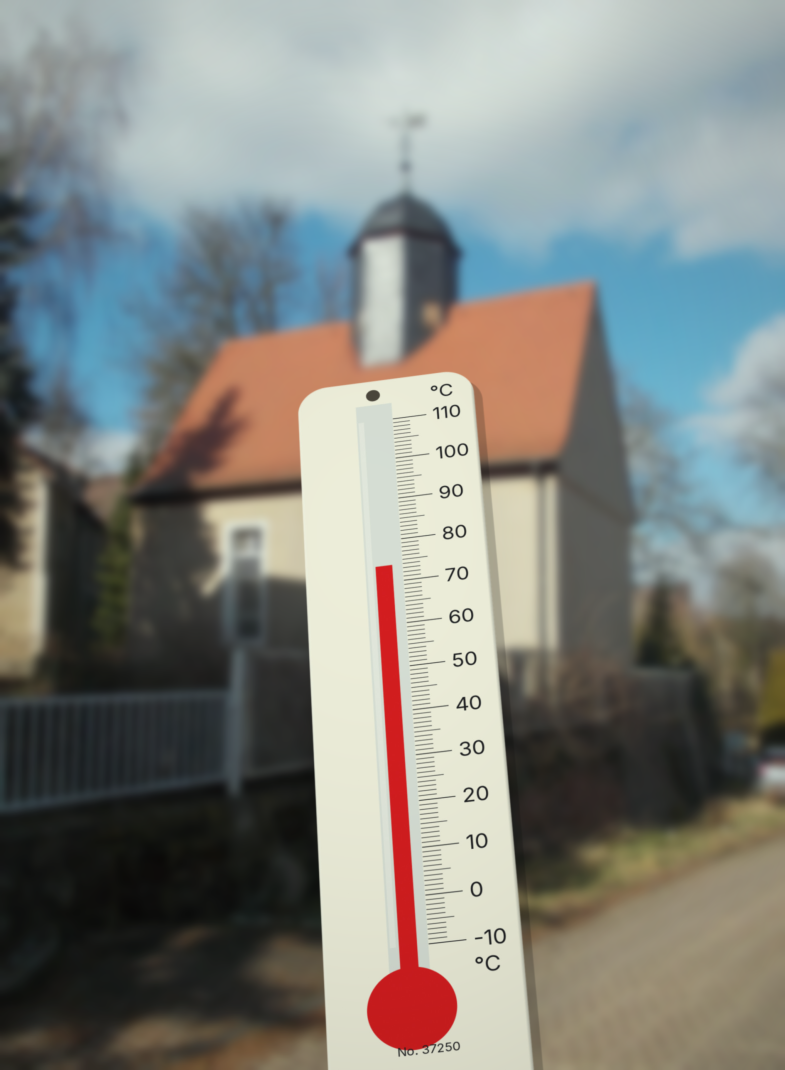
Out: {"value": 74, "unit": "°C"}
